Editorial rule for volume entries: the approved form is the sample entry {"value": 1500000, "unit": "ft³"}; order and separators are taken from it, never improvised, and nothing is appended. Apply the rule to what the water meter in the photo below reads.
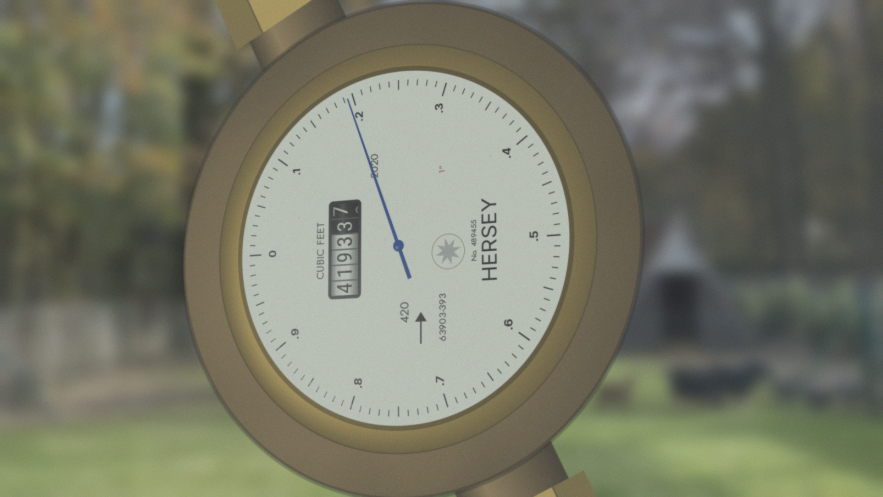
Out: {"value": 419337.19, "unit": "ft³"}
